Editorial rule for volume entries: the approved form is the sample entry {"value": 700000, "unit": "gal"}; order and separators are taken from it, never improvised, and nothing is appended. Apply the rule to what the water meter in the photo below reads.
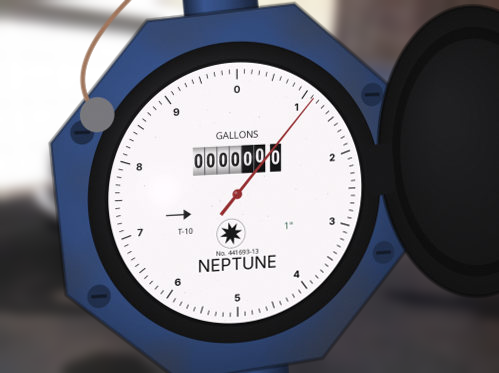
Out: {"value": 1.1, "unit": "gal"}
